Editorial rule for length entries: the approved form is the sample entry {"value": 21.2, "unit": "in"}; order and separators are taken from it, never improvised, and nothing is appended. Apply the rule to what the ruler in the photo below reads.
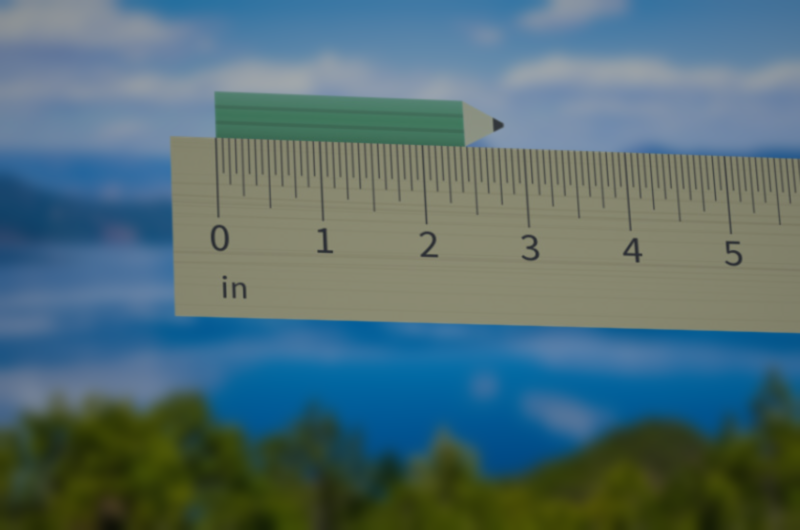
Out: {"value": 2.8125, "unit": "in"}
